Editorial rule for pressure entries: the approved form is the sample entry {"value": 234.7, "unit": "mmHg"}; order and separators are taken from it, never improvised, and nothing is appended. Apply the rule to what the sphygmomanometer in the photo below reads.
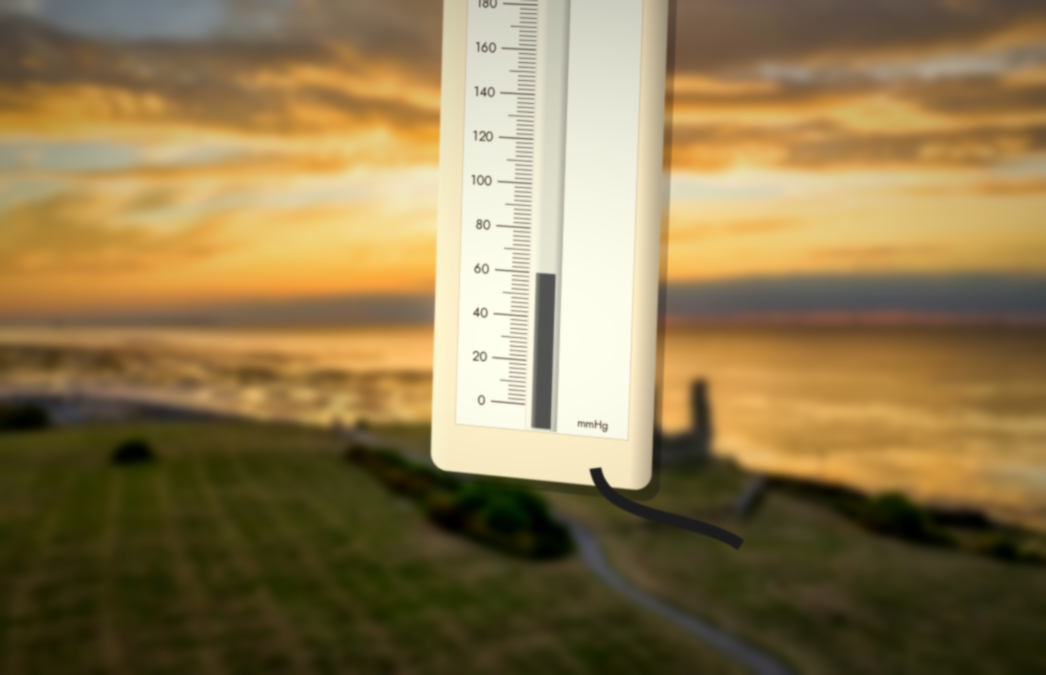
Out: {"value": 60, "unit": "mmHg"}
